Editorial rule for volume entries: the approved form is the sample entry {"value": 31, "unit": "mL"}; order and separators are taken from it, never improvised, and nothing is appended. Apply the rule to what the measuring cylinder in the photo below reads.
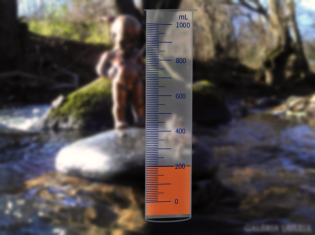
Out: {"value": 200, "unit": "mL"}
